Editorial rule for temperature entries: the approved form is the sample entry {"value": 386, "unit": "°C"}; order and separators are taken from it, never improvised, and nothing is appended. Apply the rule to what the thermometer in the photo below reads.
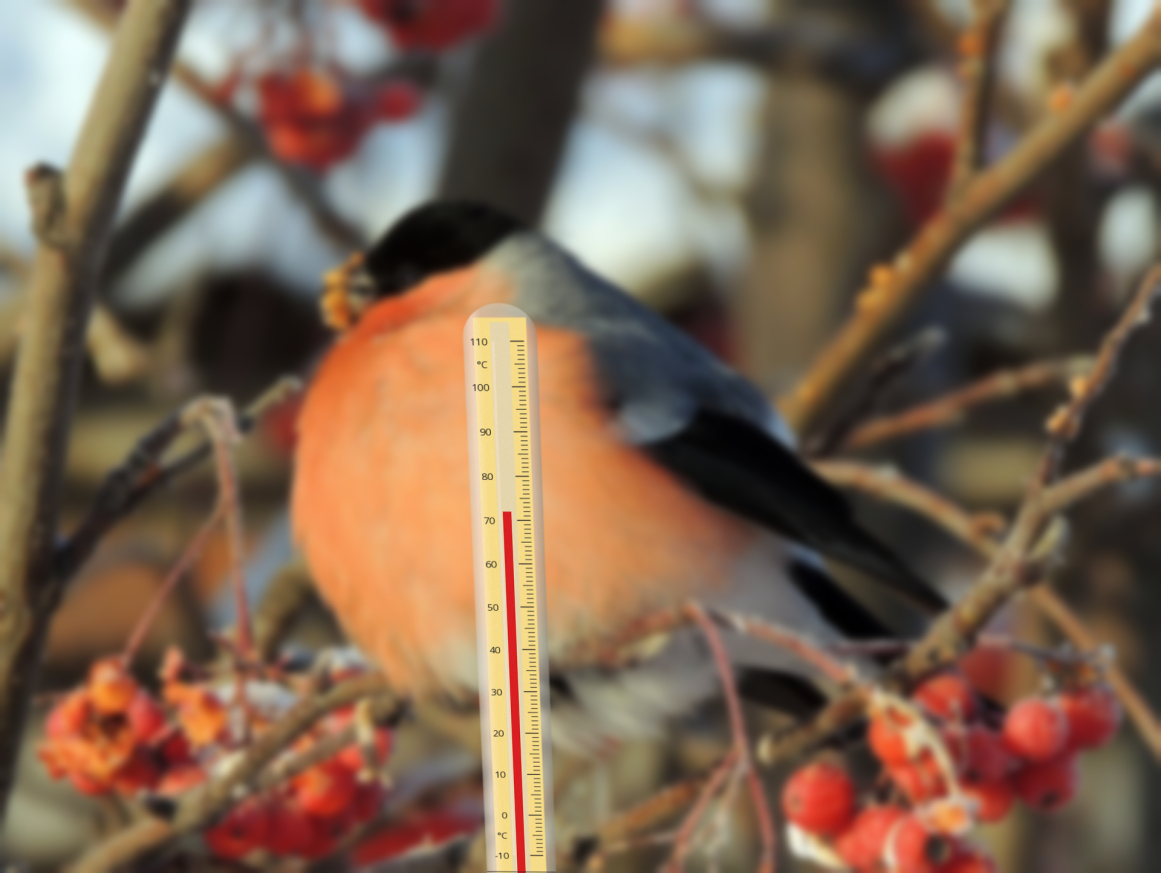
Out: {"value": 72, "unit": "°C"}
